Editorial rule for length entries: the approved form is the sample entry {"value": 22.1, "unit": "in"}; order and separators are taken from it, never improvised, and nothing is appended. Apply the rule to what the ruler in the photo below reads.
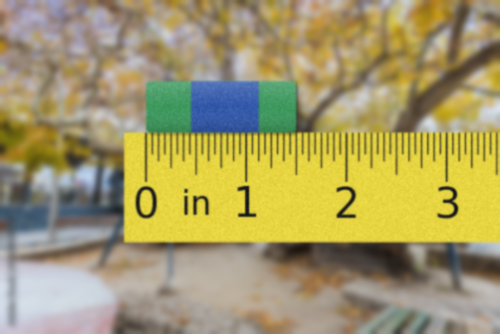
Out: {"value": 1.5, "unit": "in"}
